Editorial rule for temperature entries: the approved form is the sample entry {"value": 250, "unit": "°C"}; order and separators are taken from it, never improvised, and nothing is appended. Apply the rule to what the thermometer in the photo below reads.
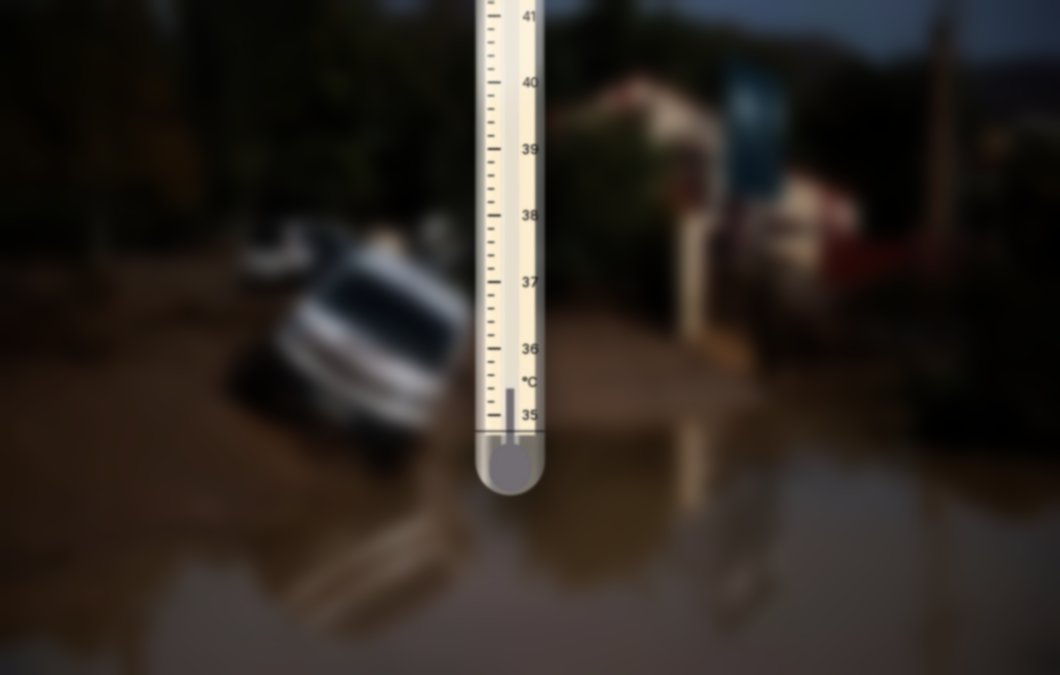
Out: {"value": 35.4, "unit": "°C"}
